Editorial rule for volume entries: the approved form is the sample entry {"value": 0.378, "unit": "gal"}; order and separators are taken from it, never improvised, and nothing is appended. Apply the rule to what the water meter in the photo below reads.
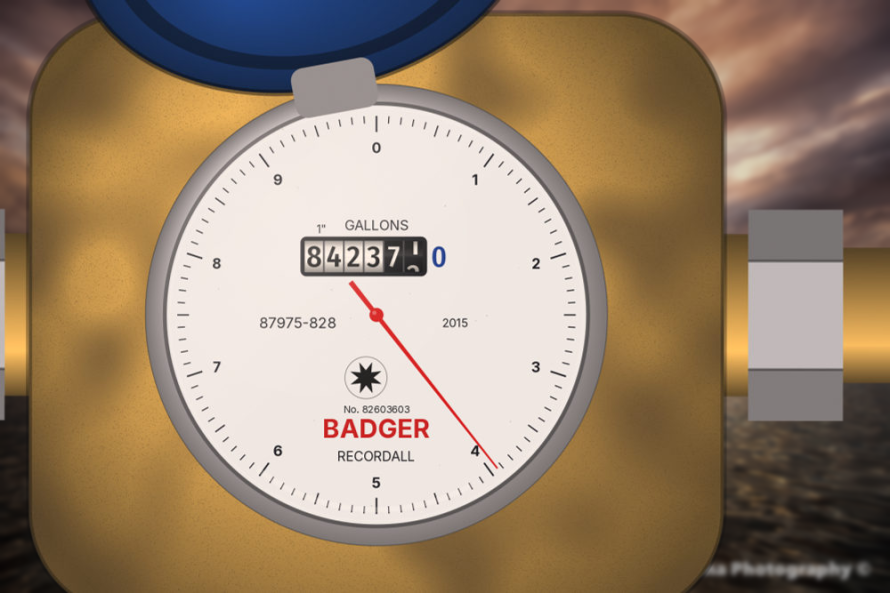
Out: {"value": 8423713.9, "unit": "gal"}
